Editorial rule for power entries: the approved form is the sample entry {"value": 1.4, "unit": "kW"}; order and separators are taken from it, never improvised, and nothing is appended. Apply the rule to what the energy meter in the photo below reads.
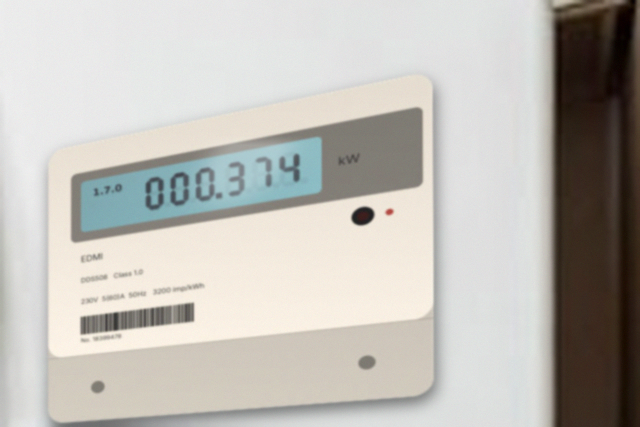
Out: {"value": 0.374, "unit": "kW"}
